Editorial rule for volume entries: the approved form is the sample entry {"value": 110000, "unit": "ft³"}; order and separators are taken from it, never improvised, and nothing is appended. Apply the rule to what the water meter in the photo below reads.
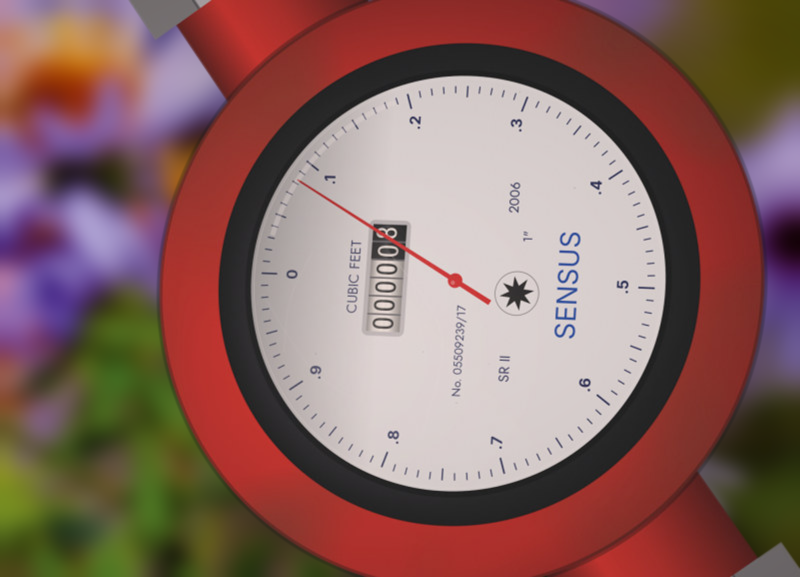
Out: {"value": 8.08, "unit": "ft³"}
